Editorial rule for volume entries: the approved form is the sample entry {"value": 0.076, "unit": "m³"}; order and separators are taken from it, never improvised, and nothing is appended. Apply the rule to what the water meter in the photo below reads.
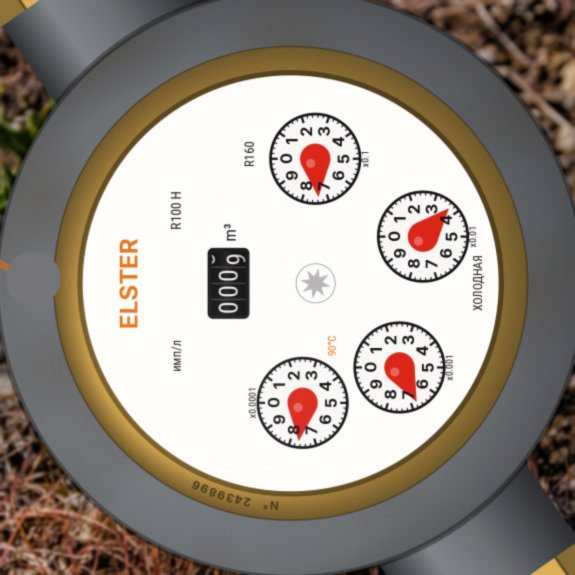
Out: {"value": 8.7367, "unit": "m³"}
